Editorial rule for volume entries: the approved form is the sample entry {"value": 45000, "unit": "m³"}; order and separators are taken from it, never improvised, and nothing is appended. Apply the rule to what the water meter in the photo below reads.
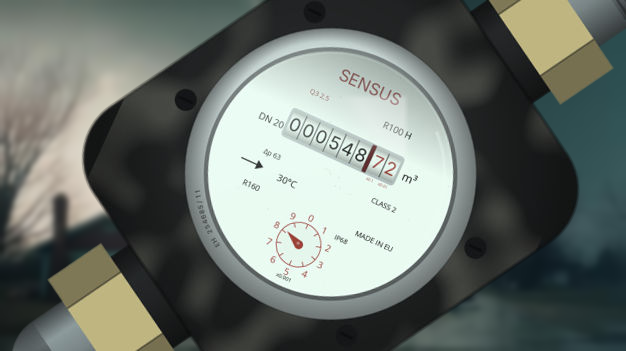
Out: {"value": 548.728, "unit": "m³"}
